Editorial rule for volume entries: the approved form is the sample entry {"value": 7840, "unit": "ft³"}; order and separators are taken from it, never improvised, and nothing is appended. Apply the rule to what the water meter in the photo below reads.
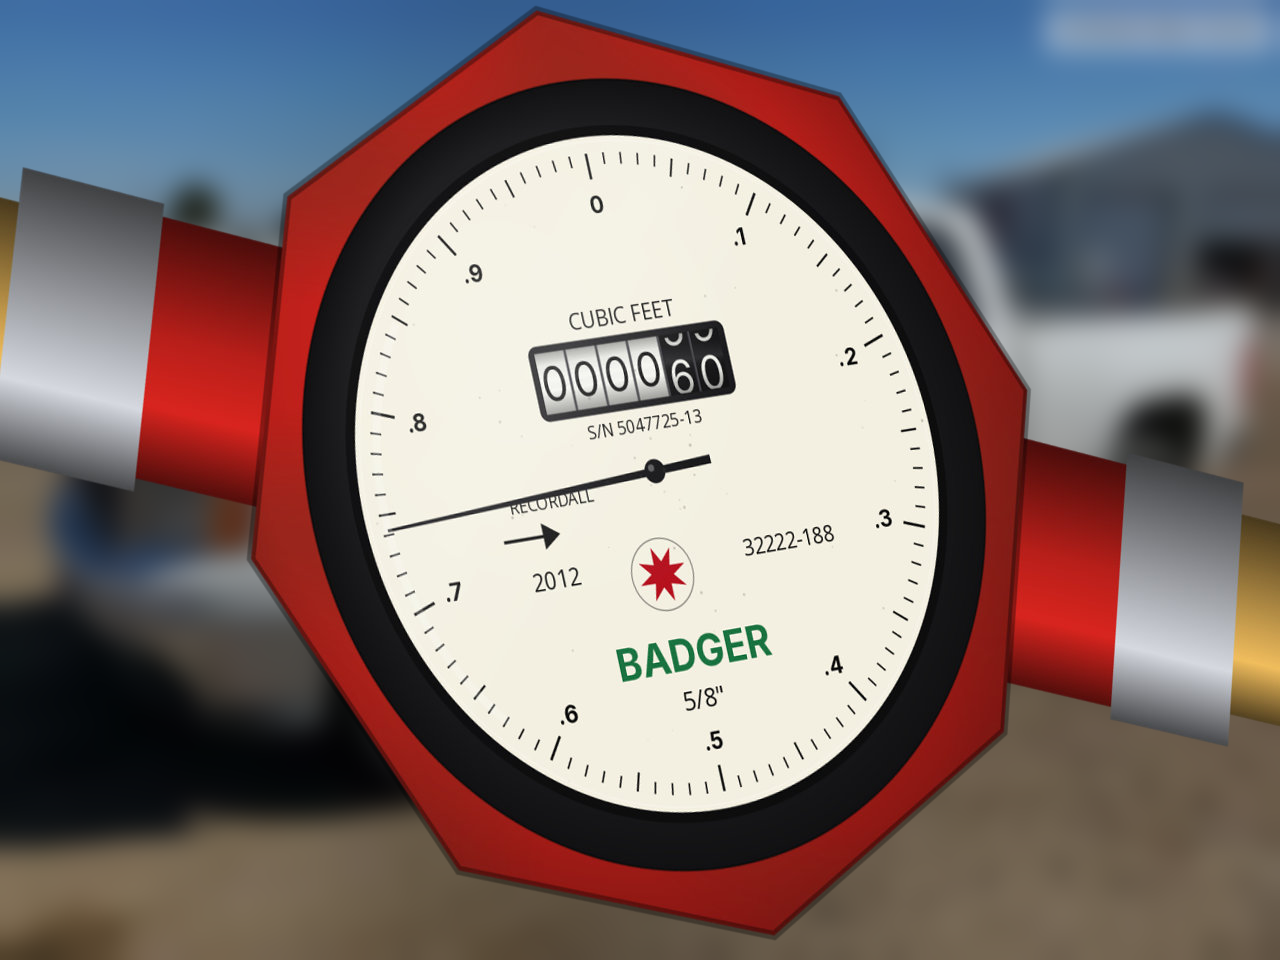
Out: {"value": 59.74, "unit": "ft³"}
